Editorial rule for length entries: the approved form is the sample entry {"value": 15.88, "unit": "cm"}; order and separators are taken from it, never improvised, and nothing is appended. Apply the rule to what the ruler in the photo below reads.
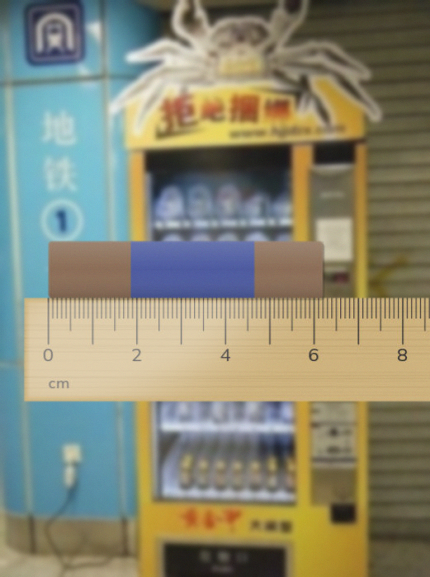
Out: {"value": 6.2, "unit": "cm"}
